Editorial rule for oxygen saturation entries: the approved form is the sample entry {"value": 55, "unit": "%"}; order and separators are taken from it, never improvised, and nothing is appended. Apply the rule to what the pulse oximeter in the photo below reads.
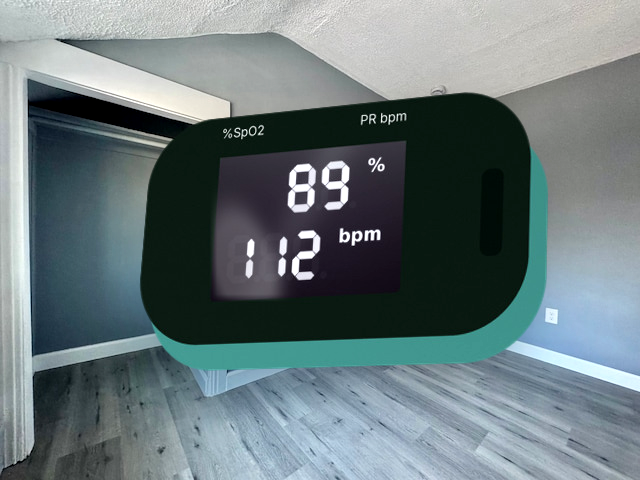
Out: {"value": 89, "unit": "%"}
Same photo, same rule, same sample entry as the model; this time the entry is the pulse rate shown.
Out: {"value": 112, "unit": "bpm"}
